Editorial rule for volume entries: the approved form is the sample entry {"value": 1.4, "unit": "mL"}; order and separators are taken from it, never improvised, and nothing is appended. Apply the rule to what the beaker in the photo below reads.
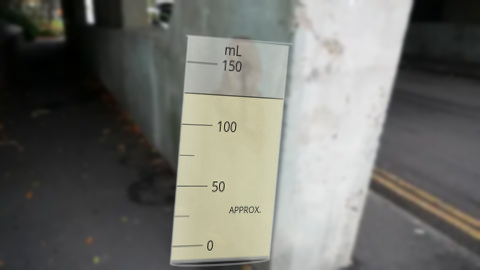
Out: {"value": 125, "unit": "mL"}
